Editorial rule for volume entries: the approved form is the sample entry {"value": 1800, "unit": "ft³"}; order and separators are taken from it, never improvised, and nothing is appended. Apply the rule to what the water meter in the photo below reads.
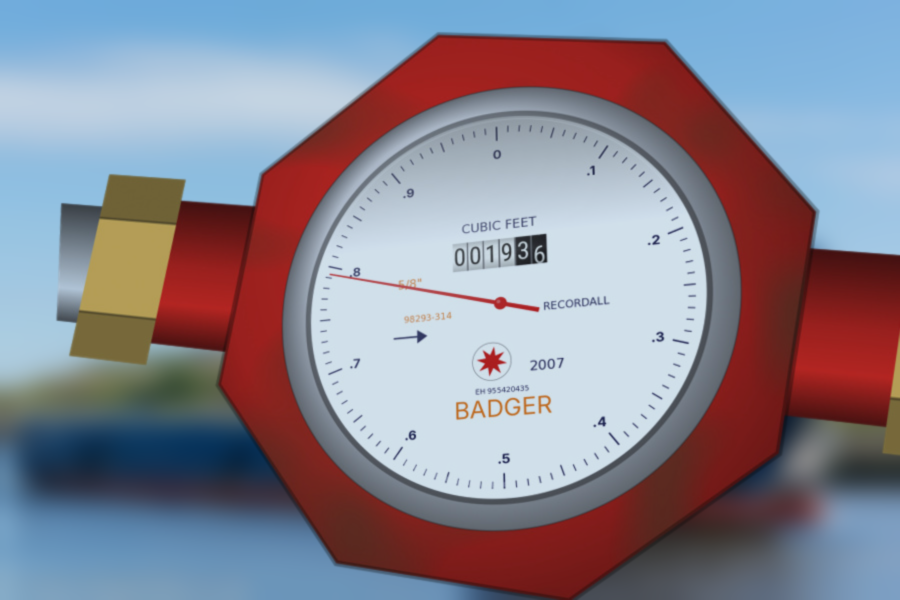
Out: {"value": 1935.79, "unit": "ft³"}
